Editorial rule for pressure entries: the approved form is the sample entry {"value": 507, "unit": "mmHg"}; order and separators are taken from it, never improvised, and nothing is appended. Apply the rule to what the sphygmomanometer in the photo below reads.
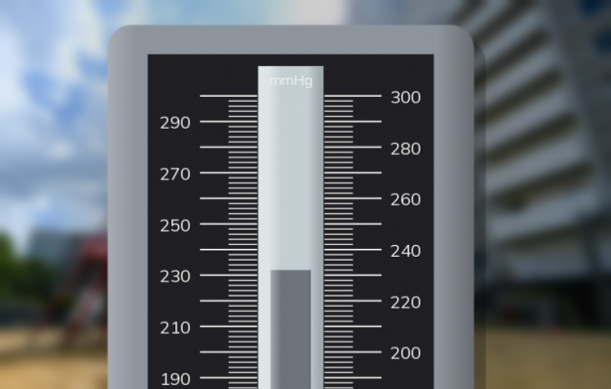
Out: {"value": 232, "unit": "mmHg"}
